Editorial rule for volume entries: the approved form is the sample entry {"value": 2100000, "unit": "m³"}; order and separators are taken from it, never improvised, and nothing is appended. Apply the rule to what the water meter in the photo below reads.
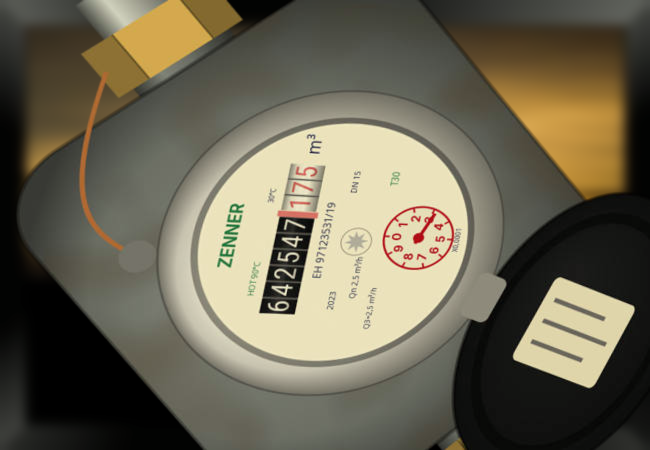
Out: {"value": 642547.1753, "unit": "m³"}
